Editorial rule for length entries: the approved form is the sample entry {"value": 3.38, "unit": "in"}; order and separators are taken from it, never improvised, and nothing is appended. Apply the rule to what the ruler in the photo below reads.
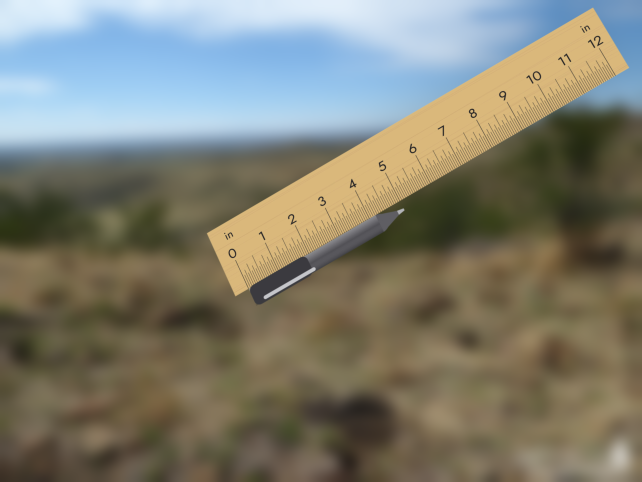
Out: {"value": 5, "unit": "in"}
